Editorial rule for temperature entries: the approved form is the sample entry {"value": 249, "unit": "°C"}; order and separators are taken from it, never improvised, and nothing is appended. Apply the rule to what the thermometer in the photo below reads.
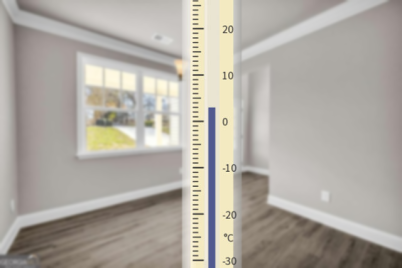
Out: {"value": 3, "unit": "°C"}
